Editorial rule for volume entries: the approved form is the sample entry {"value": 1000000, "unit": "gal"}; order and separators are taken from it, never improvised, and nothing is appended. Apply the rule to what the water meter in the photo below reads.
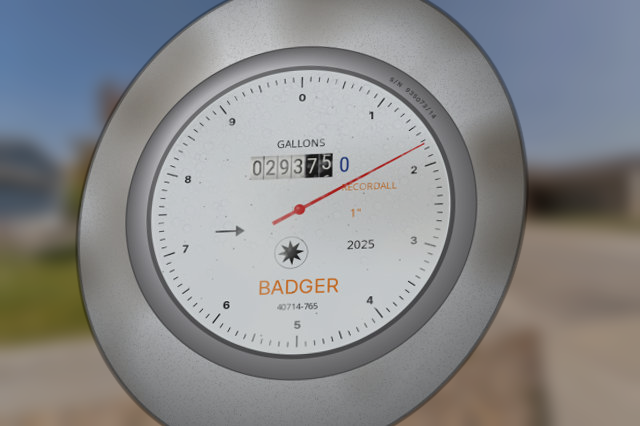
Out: {"value": 293751.7, "unit": "gal"}
